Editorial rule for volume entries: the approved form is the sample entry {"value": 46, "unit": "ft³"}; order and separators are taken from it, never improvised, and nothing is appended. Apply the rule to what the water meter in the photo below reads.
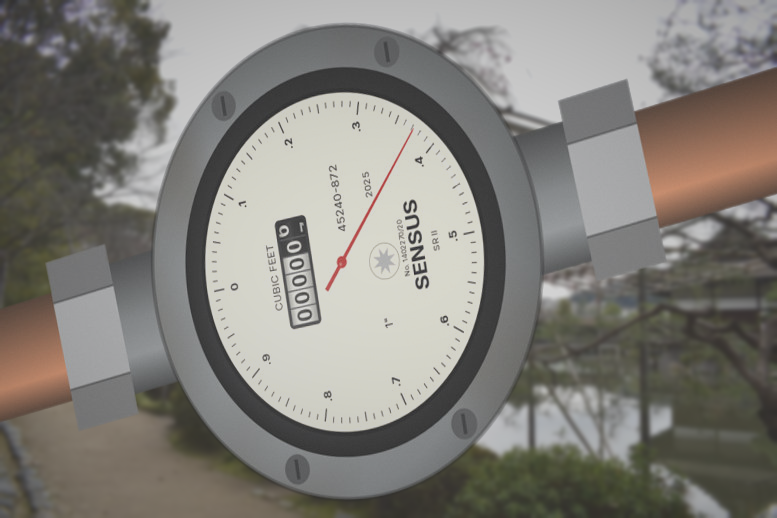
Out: {"value": 6.37, "unit": "ft³"}
